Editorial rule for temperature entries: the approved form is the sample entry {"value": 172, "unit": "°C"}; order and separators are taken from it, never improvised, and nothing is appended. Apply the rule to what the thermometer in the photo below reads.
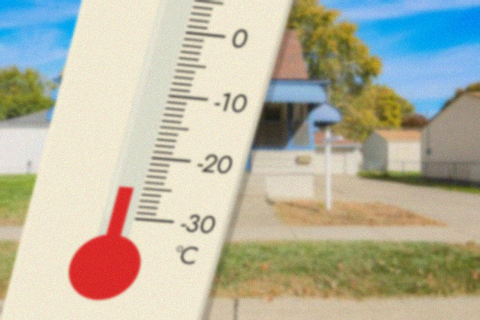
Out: {"value": -25, "unit": "°C"}
